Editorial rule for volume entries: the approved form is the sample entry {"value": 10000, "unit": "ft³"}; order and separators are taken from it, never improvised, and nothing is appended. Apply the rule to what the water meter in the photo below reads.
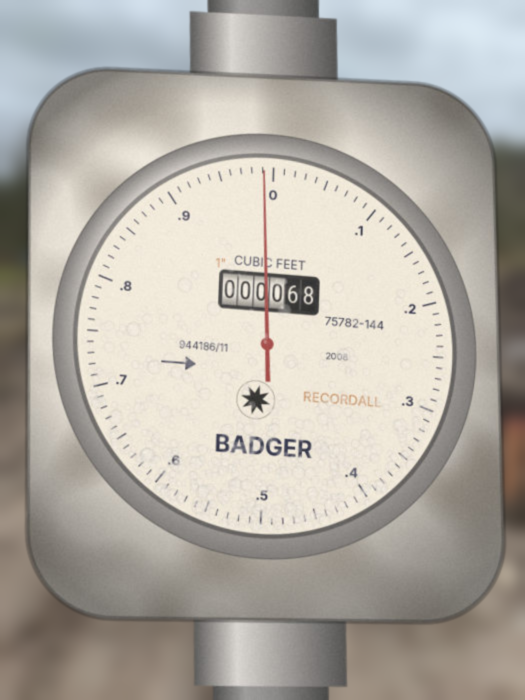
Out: {"value": 67.99, "unit": "ft³"}
